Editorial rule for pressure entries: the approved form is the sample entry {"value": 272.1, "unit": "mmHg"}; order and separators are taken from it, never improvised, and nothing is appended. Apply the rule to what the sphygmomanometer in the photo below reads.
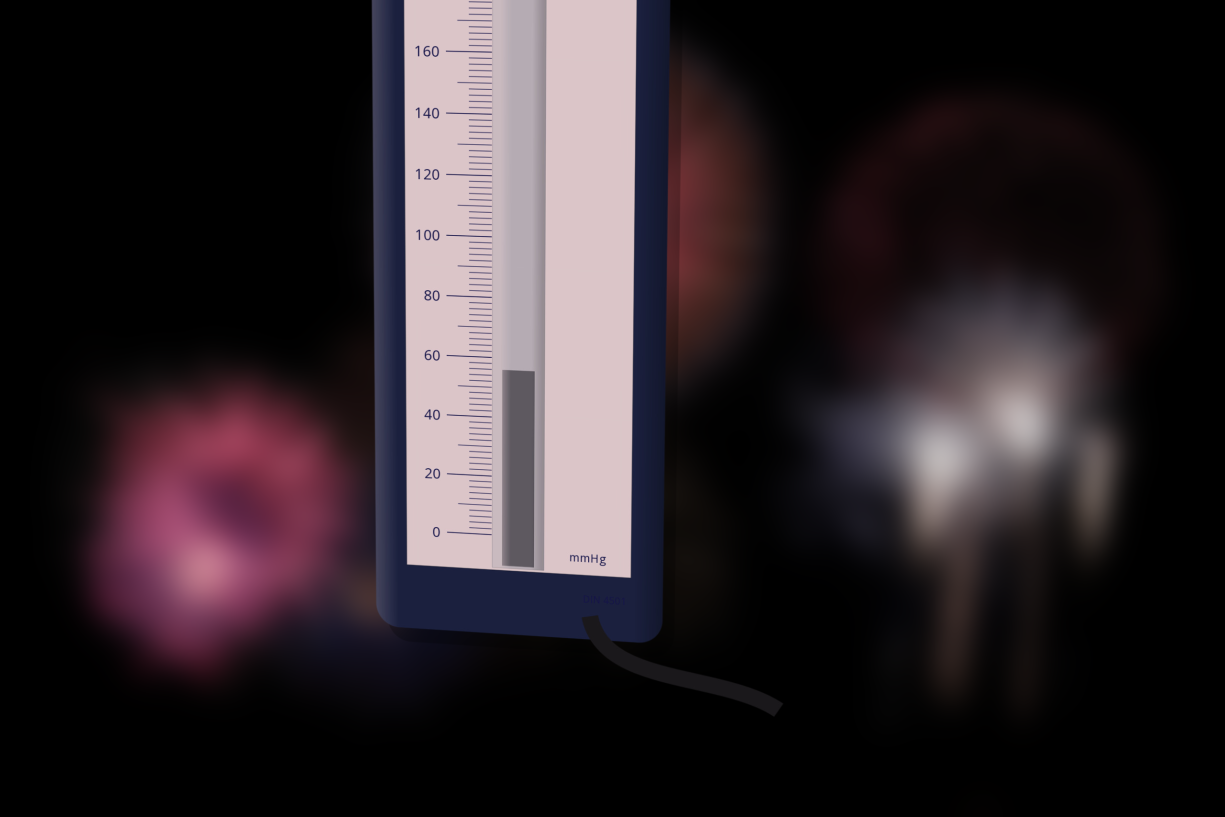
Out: {"value": 56, "unit": "mmHg"}
